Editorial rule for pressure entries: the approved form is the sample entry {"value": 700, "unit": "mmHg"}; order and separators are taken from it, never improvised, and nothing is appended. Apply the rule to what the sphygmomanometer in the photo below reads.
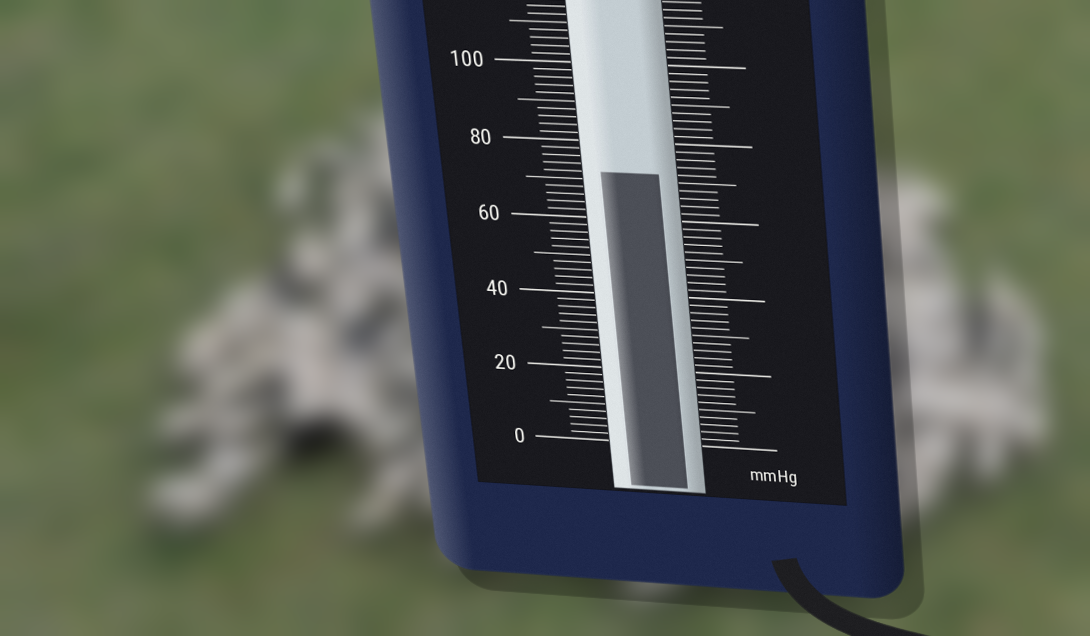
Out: {"value": 72, "unit": "mmHg"}
